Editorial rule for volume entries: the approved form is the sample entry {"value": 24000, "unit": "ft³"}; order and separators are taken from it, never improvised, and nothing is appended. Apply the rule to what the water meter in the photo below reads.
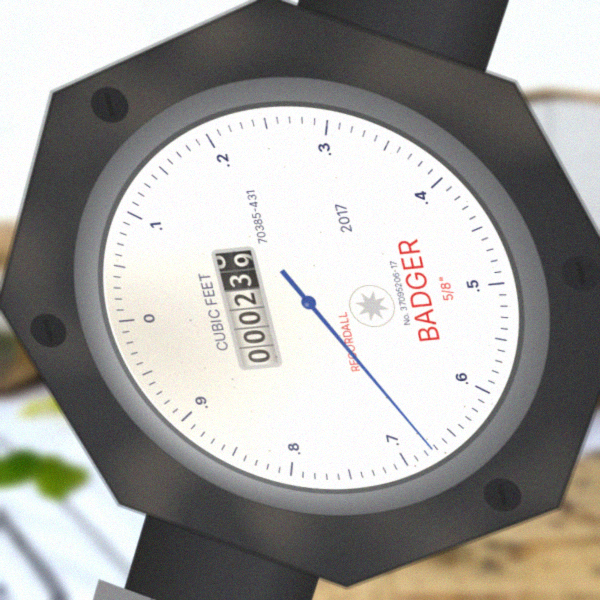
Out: {"value": 238.67, "unit": "ft³"}
